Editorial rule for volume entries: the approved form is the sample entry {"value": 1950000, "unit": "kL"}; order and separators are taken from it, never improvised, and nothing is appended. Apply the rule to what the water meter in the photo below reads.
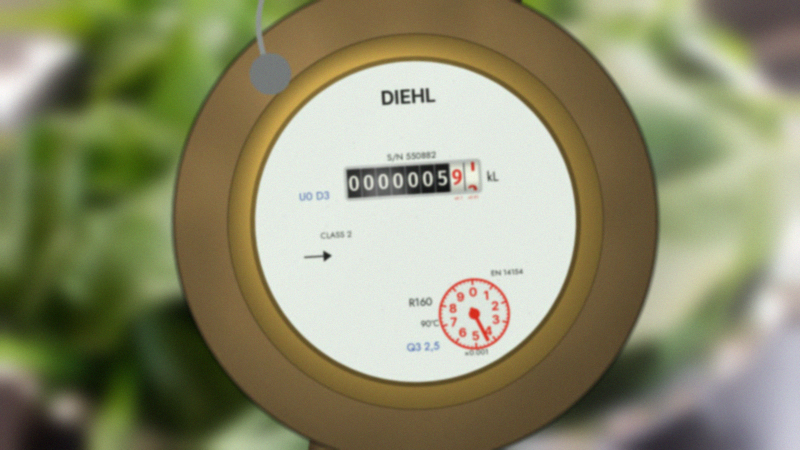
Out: {"value": 5.914, "unit": "kL"}
